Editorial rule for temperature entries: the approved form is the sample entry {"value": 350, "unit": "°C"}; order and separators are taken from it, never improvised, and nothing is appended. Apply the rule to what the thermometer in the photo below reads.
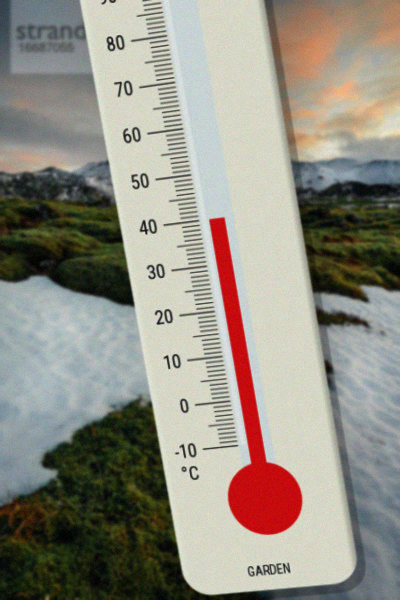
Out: {"value": 40, "unit": "°C"}
